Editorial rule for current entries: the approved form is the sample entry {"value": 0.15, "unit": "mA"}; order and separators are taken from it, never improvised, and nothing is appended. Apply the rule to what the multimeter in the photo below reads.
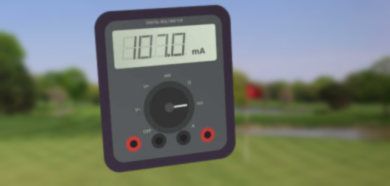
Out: {"value": 107.0, "unit": "mA"}
